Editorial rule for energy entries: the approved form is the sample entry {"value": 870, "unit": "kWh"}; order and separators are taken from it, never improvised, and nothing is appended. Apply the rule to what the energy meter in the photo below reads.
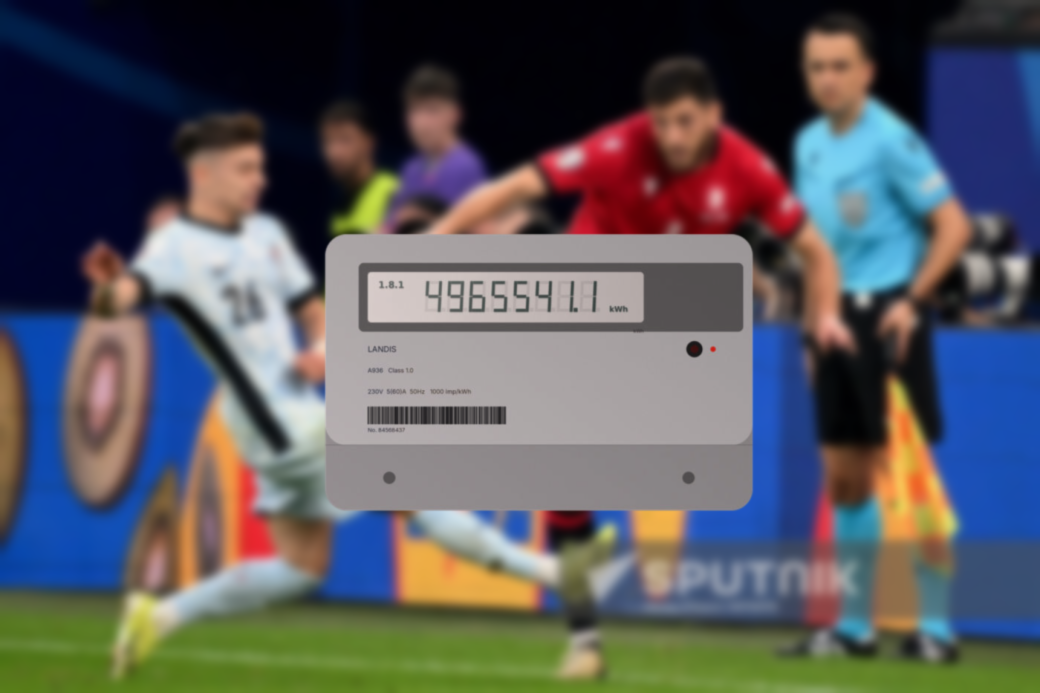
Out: {"value": 4965541.1, "unit": "kWh"}
